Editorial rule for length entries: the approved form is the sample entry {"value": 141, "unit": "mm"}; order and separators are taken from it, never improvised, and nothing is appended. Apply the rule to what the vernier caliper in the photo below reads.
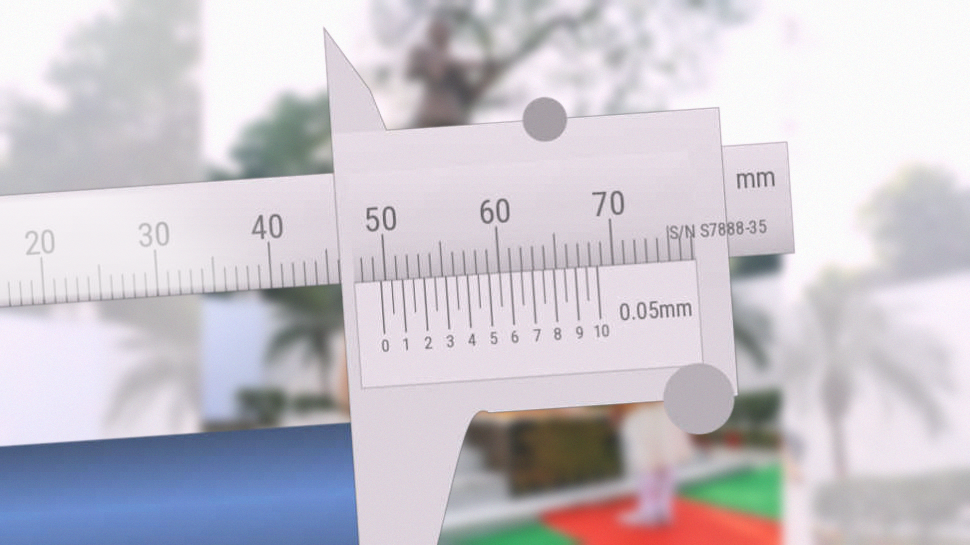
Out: {"value": 49.6, "unit": "mm"}
